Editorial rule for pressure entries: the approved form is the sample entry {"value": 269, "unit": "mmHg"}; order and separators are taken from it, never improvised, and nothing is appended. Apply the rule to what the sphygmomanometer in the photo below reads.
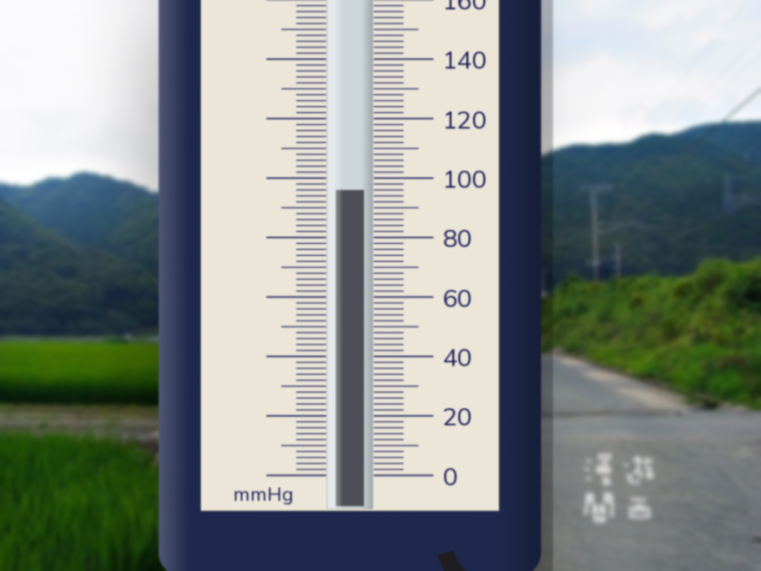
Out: {"value": 96, "unit": "mmHg"}
